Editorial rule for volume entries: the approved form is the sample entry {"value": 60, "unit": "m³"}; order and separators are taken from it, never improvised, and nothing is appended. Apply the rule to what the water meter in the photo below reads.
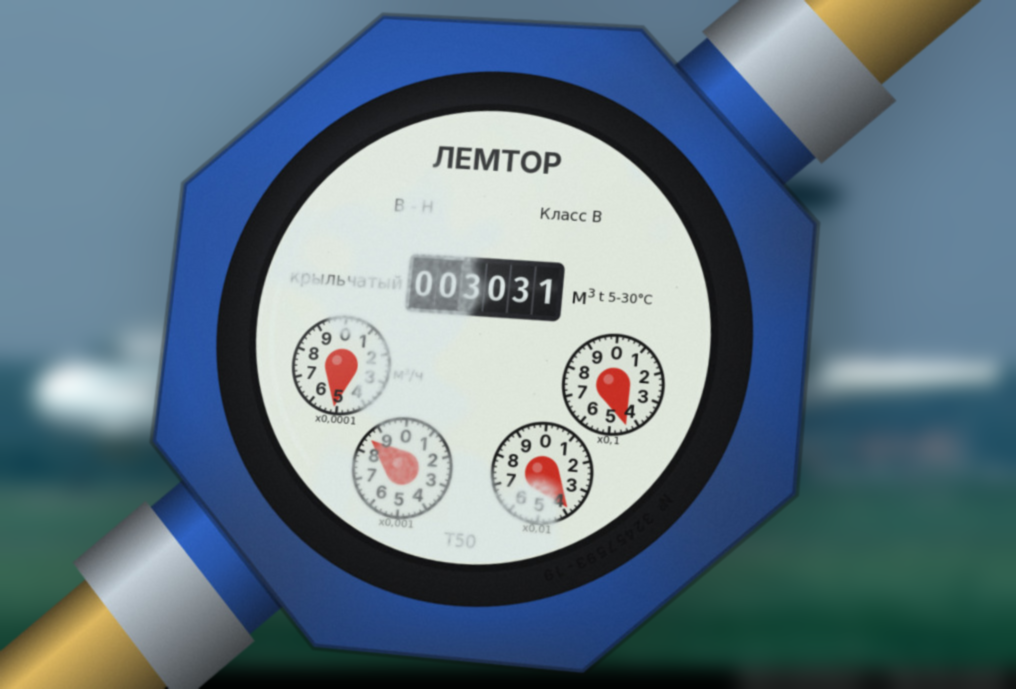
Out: {"value": 3031.4385, "unit": "m³"}
